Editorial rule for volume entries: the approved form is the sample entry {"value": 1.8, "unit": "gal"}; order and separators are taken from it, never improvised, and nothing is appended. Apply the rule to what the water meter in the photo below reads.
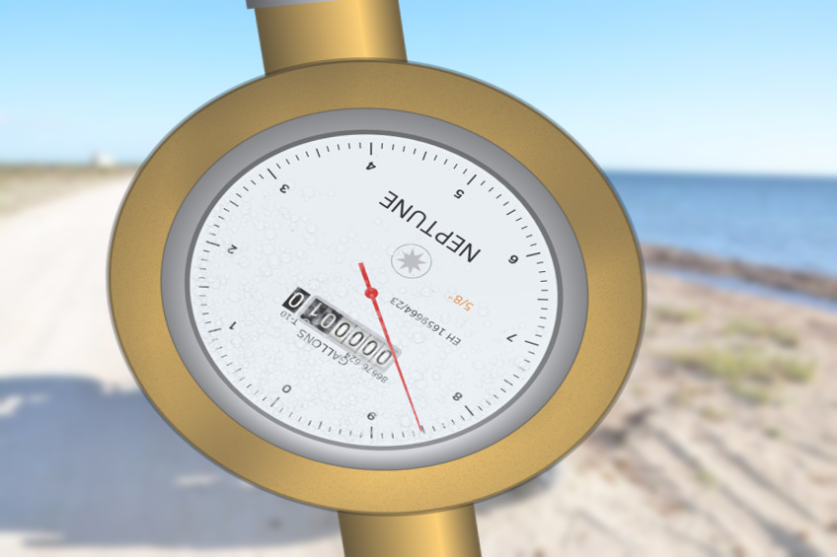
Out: {"value": 8.5, "unit": "gal"}
